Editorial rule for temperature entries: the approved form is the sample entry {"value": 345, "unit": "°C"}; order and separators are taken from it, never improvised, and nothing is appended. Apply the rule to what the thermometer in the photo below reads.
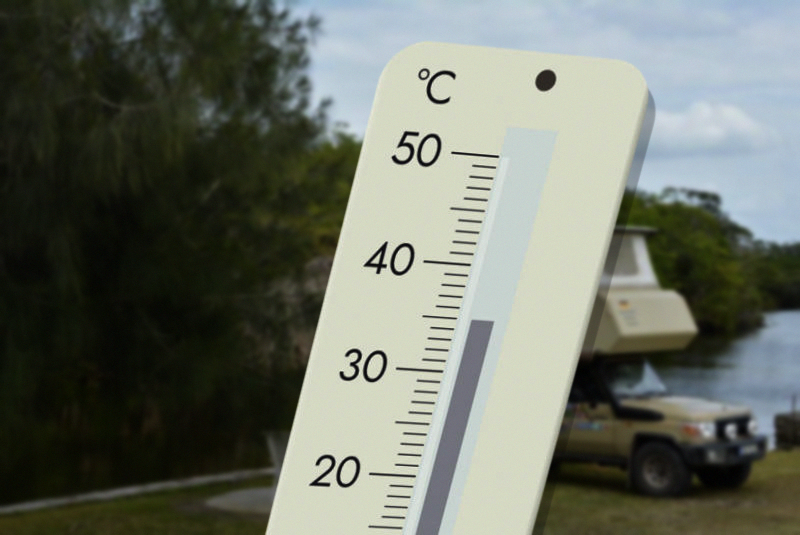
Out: {"value": 35, "unit": "°C"}
